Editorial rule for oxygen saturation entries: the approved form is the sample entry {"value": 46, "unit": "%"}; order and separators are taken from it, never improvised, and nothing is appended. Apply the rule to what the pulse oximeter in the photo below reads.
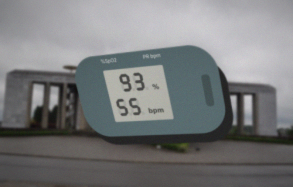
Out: {"value": 93, "unit": "%"}
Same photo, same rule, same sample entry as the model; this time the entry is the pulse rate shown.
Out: {"value": 55, "unit": "bpm"}
